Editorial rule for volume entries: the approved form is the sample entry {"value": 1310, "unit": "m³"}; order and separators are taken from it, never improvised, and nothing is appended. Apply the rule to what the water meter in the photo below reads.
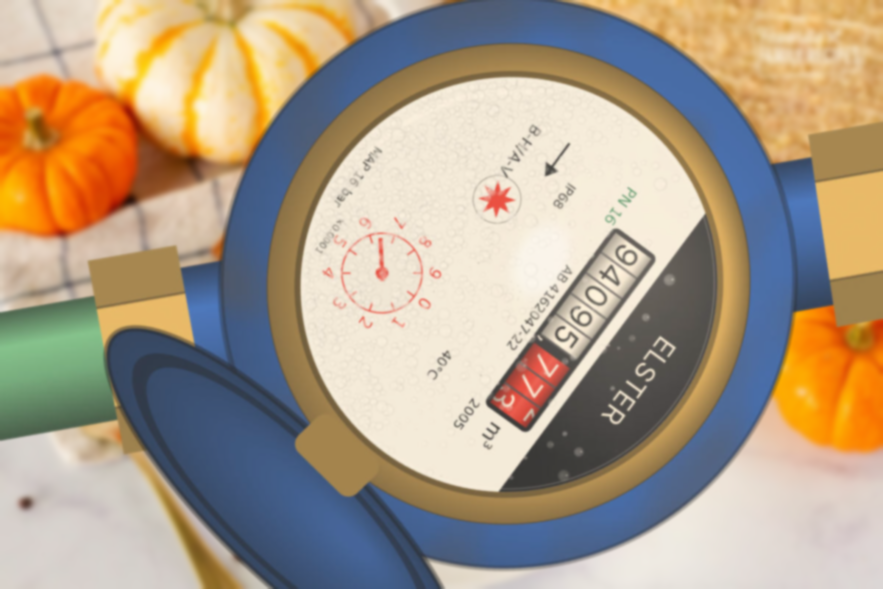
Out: {"value": 94095.7726, "unit": "m³"}
